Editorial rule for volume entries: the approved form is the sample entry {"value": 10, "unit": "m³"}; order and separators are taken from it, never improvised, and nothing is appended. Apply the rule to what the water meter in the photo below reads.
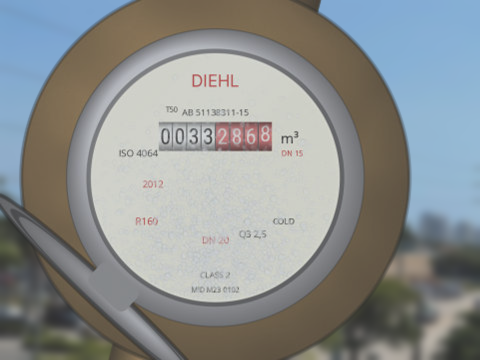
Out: {"value": 33.2868, "unit": "m³"}
